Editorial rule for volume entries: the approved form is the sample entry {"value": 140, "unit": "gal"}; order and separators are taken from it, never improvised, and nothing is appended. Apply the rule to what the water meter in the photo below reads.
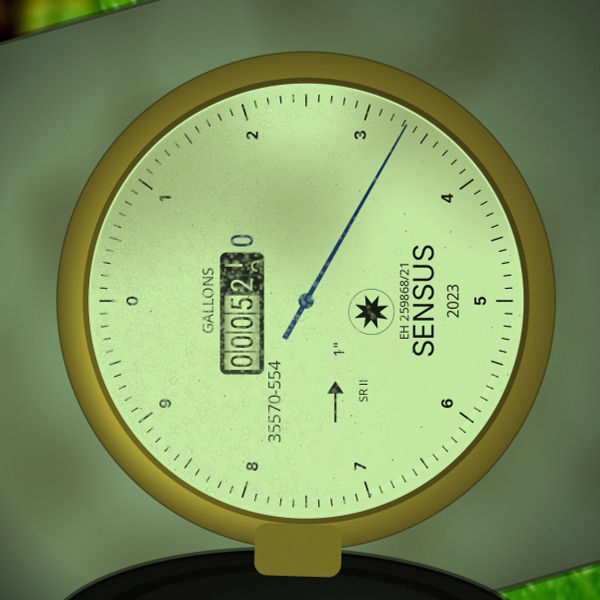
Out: {"value": 5213.3, "unit": "gal"}
